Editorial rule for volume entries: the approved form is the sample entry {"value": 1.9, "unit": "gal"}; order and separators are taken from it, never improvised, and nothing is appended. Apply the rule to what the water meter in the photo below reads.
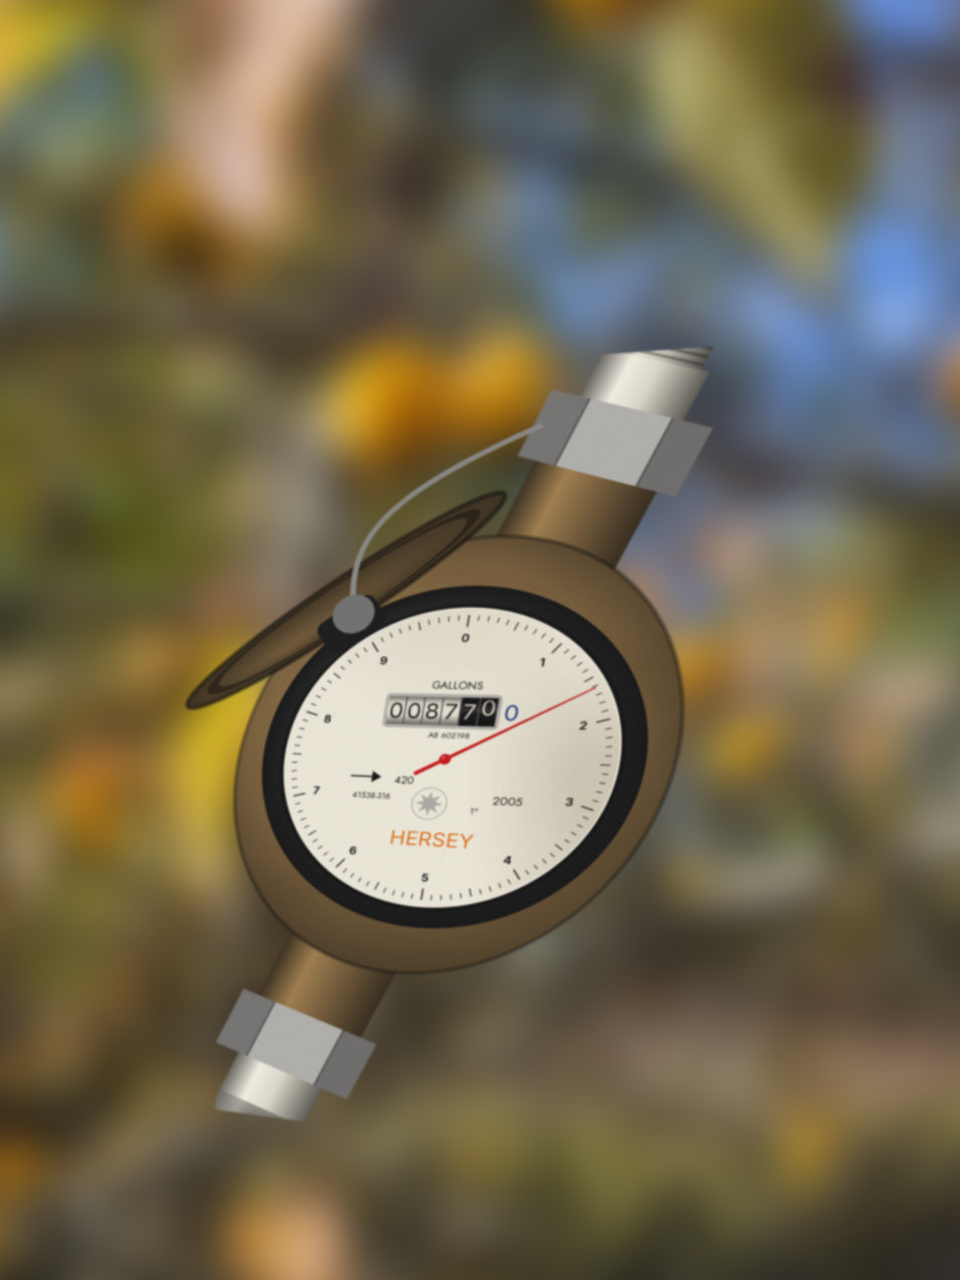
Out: {"value": 87701.6, "unit": "gal"}
